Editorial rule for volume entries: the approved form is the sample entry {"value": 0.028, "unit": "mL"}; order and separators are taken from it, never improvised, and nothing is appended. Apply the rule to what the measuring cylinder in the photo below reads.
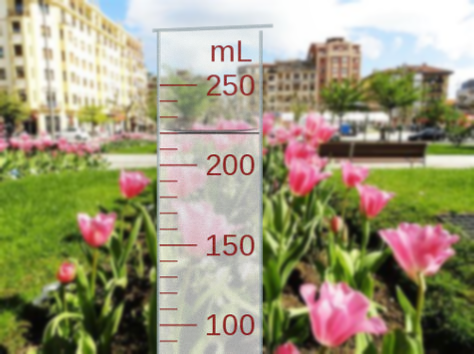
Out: {"value": 220, "unit": "mL"}
